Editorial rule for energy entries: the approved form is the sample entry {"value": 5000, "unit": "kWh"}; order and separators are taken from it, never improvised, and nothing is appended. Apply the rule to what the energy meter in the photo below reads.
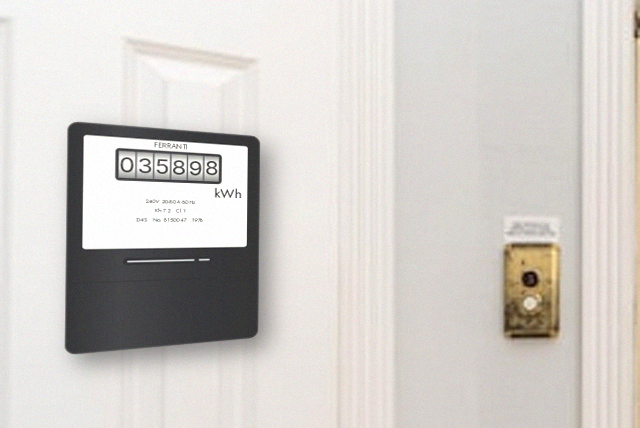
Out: {"value": 35898, "unit": "kWh"}
